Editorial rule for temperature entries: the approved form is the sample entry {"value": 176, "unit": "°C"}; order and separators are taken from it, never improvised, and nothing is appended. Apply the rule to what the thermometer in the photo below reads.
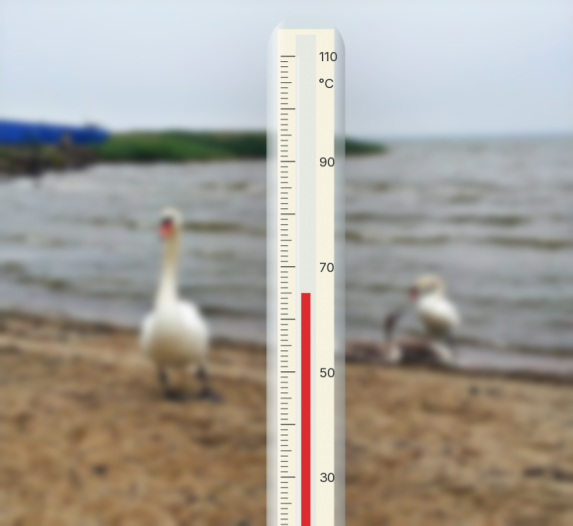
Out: {"value": 65, "unit": "°C"}
